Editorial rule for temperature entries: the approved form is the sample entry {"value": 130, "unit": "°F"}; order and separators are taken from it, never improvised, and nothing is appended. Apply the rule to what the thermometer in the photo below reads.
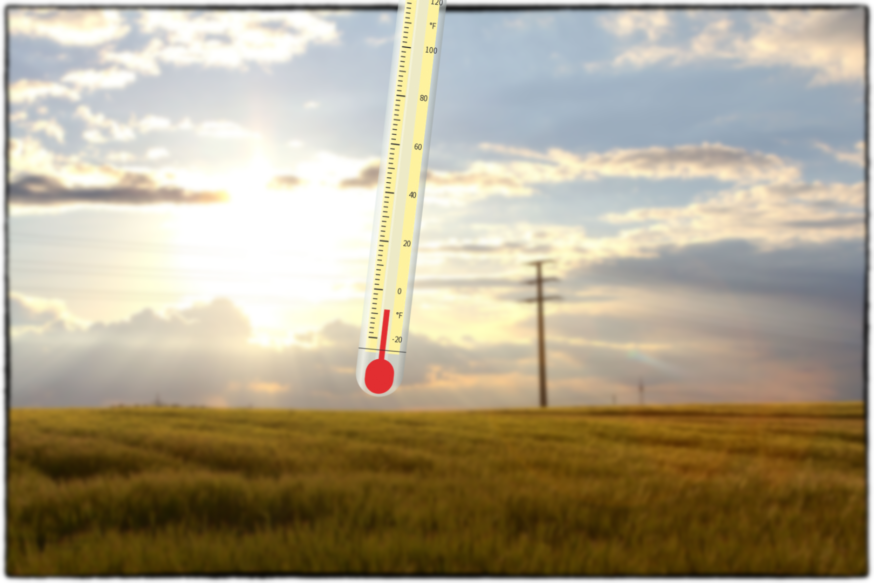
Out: {"value": -8, "unit": "°F"}
